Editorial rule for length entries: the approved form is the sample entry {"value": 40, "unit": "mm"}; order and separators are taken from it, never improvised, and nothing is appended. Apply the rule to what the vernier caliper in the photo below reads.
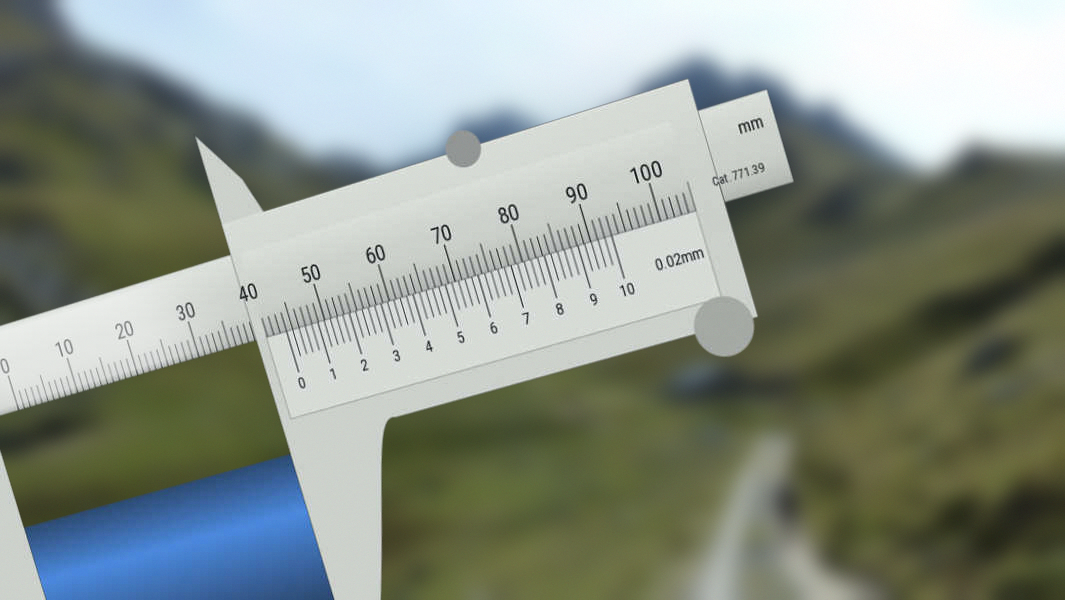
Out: {"value": 44.0, "unit": "mm"}
